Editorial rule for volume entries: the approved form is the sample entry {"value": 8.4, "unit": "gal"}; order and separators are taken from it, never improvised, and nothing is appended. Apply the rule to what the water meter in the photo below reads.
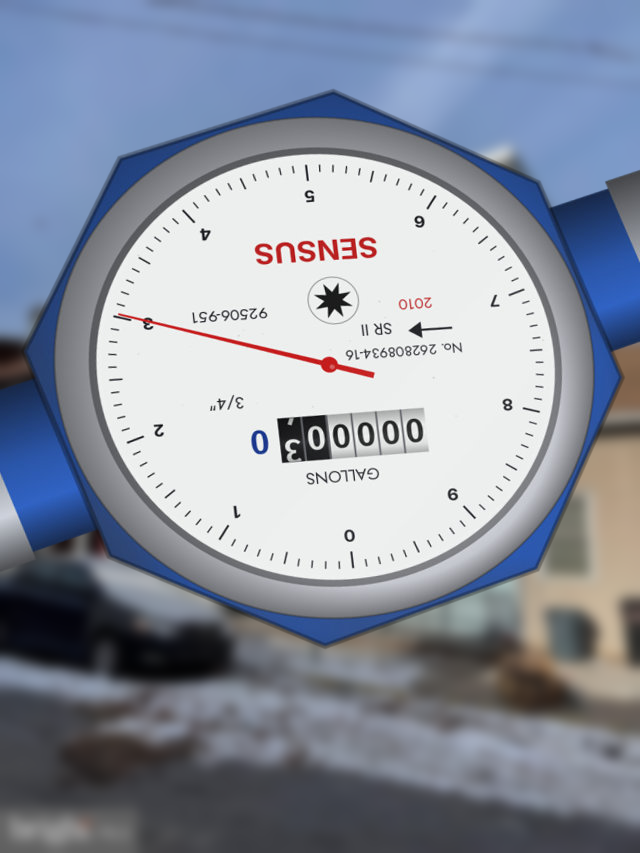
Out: {"value": 33.0, "unit": "gal"}
